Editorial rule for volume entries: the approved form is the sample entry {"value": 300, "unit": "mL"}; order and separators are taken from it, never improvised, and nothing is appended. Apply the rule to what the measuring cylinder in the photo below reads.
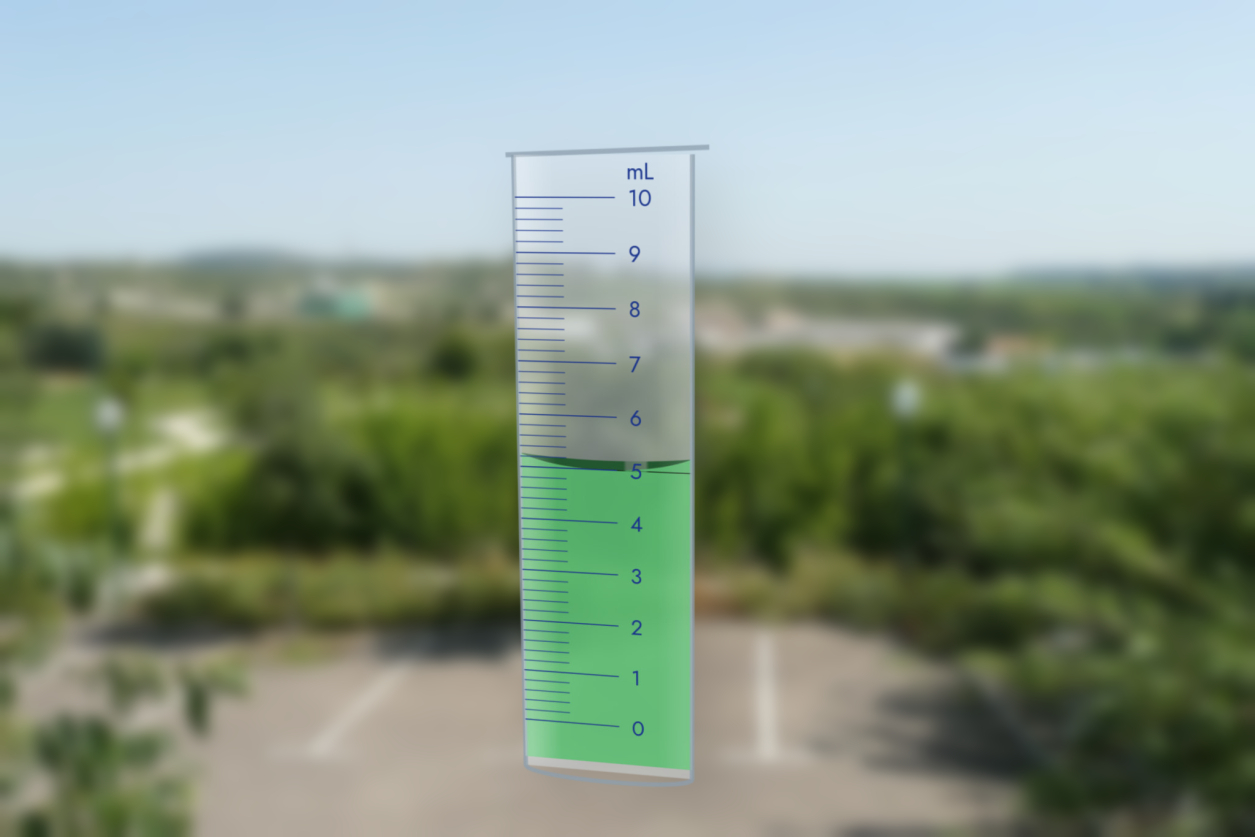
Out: {"value": 5, "unit": "mL"}
